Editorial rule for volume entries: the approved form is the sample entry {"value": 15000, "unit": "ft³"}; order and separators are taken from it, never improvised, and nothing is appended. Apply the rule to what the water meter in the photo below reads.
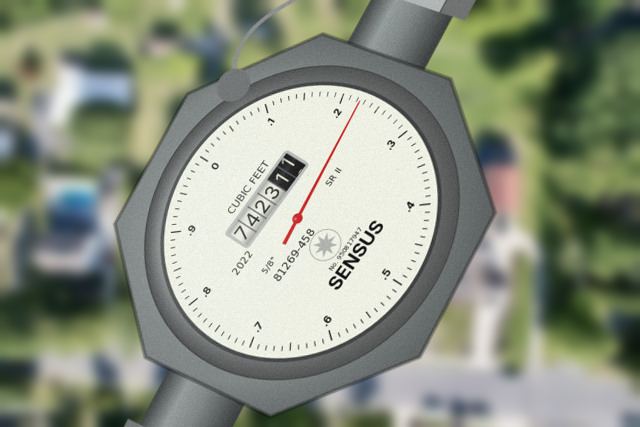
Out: {"value": 742311.22, "unit": "ft³"}
